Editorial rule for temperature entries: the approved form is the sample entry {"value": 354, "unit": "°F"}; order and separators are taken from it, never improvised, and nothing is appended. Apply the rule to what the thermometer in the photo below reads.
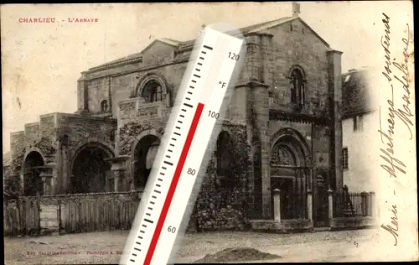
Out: {"value": 102, "unit": "°F"}
